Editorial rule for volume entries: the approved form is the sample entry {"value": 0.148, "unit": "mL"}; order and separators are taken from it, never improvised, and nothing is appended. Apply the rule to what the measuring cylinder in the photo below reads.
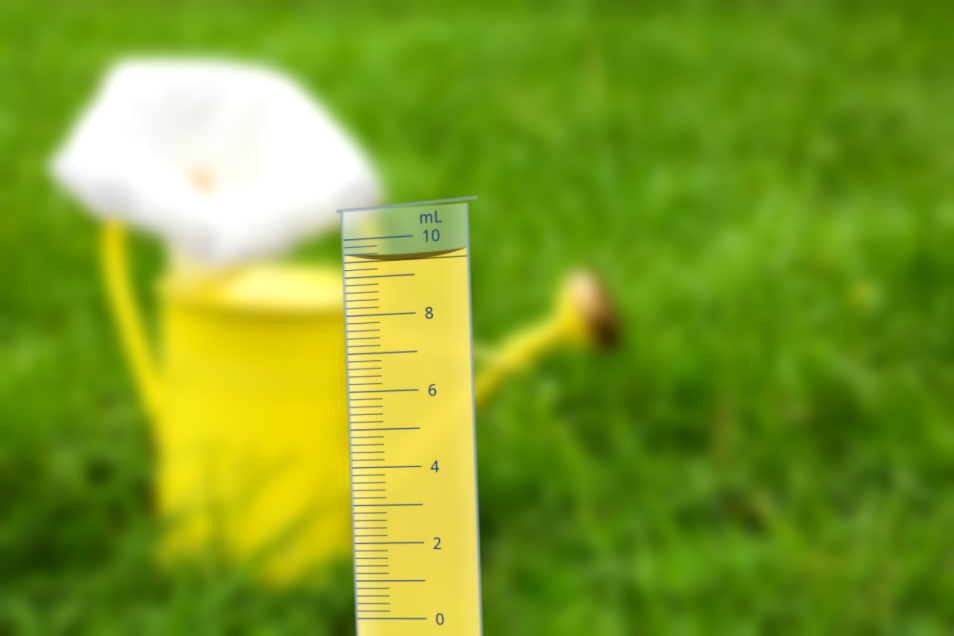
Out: {"value": 9.4, "unit": "mL"}
